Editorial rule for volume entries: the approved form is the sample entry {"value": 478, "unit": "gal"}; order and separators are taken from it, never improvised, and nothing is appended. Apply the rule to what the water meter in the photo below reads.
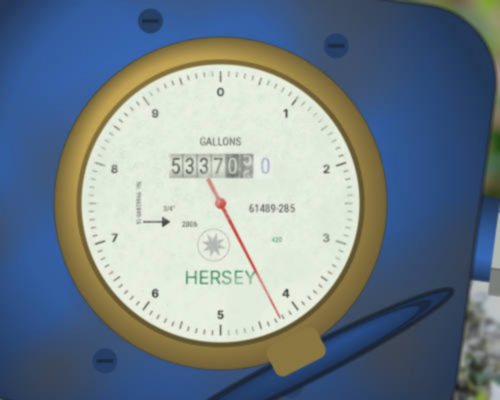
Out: {"value": 5337054.2, "unit": "gal"}
